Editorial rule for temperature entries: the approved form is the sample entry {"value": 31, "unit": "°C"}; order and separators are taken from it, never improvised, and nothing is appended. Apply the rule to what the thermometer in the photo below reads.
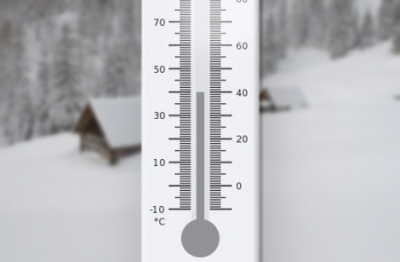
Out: {"value": 40, "unit": "°C"}
